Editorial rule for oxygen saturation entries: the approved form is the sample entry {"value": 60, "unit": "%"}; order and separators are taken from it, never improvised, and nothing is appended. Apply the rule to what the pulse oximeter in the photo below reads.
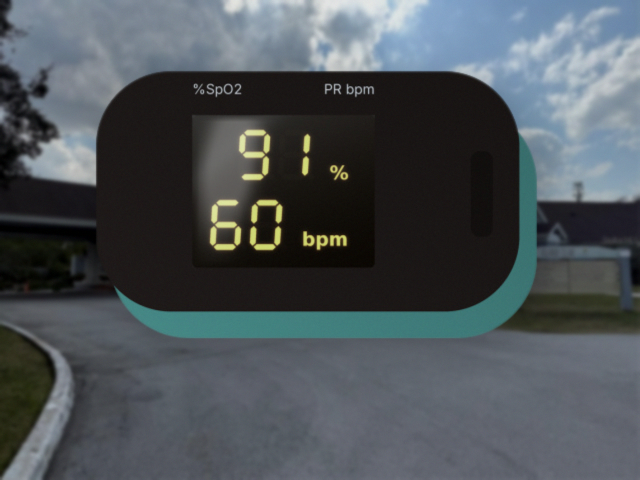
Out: {"value": 91, "unit": "%"}
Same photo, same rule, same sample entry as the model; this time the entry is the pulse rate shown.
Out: {"value": 60, "unit": "bpm"}
